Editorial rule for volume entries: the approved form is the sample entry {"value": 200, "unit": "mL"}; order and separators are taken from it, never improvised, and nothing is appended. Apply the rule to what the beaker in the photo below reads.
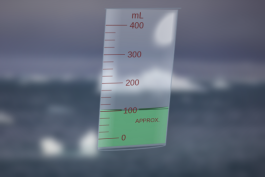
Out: {"value": 100, "unit": "mL"}
